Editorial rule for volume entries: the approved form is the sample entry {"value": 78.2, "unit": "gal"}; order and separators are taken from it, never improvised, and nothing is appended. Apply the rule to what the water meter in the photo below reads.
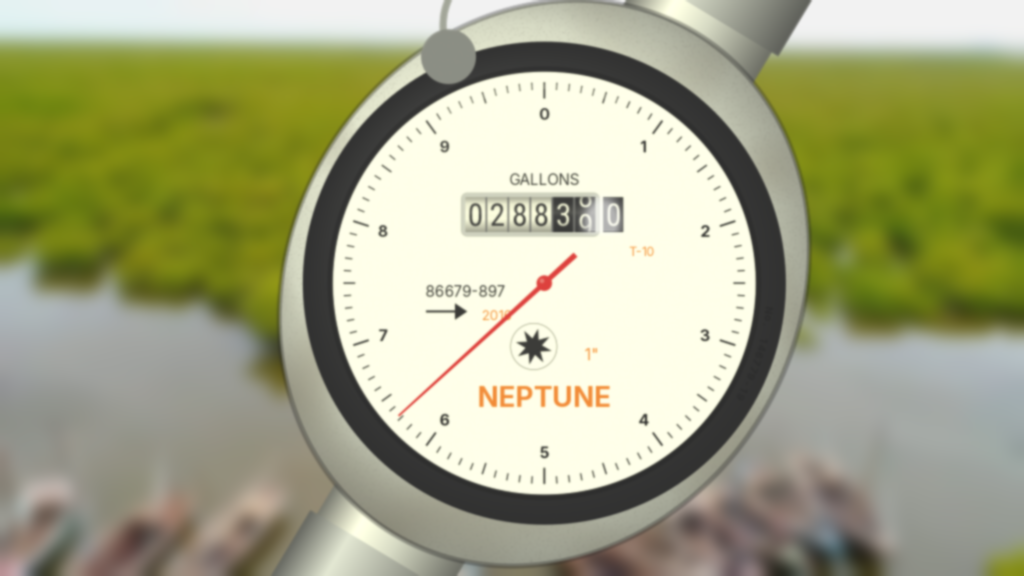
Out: {"value": 288386.3, "unit": "gal"}
